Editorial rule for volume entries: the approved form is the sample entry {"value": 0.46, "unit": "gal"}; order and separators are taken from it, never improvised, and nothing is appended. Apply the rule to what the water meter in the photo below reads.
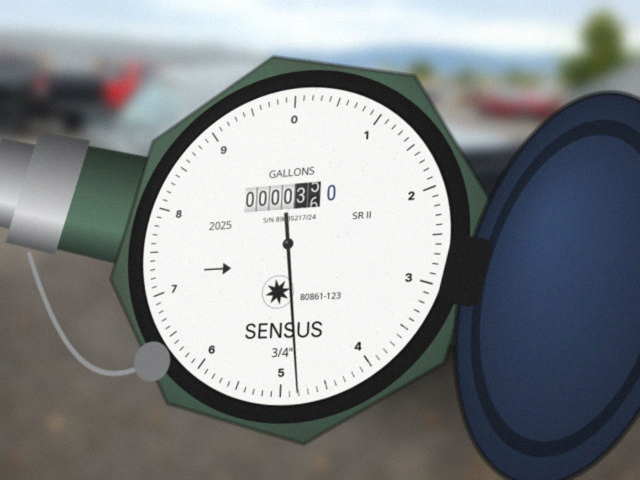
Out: {"value": 354.8, "unit": "gal"}
